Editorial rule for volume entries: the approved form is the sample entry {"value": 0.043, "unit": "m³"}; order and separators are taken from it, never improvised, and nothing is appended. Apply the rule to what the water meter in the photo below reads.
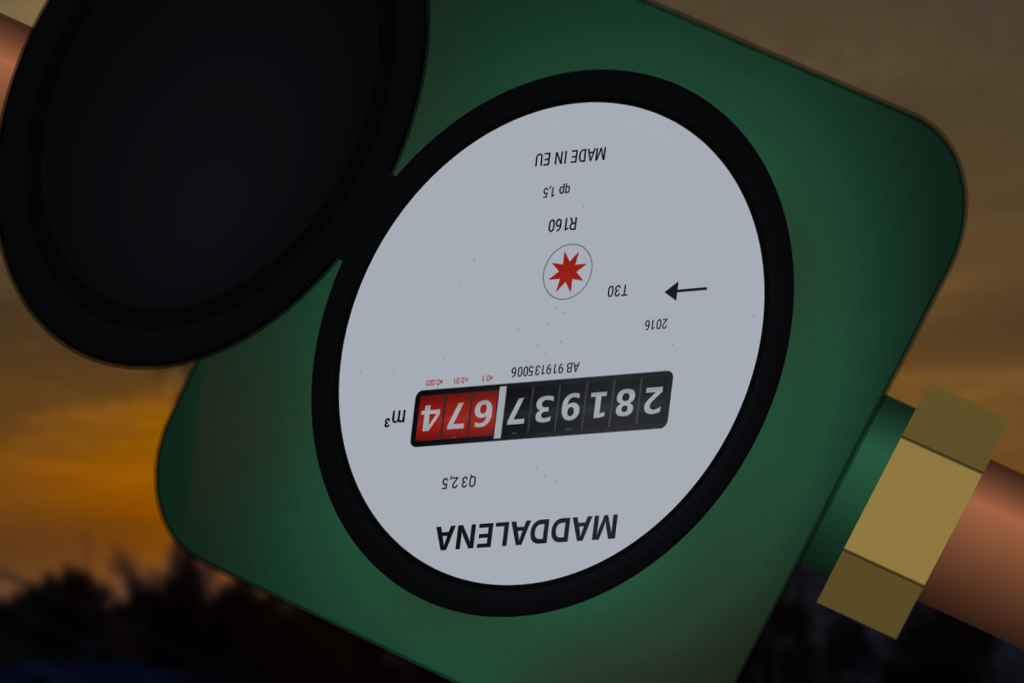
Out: {"value": 281937.674, "unit": "m³"}
